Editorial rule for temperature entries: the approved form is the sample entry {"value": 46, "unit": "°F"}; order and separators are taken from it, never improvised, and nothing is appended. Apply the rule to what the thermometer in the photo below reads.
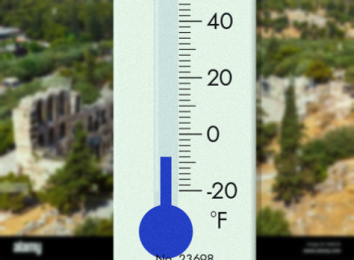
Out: {"value": -8, "unit": "°F"}
